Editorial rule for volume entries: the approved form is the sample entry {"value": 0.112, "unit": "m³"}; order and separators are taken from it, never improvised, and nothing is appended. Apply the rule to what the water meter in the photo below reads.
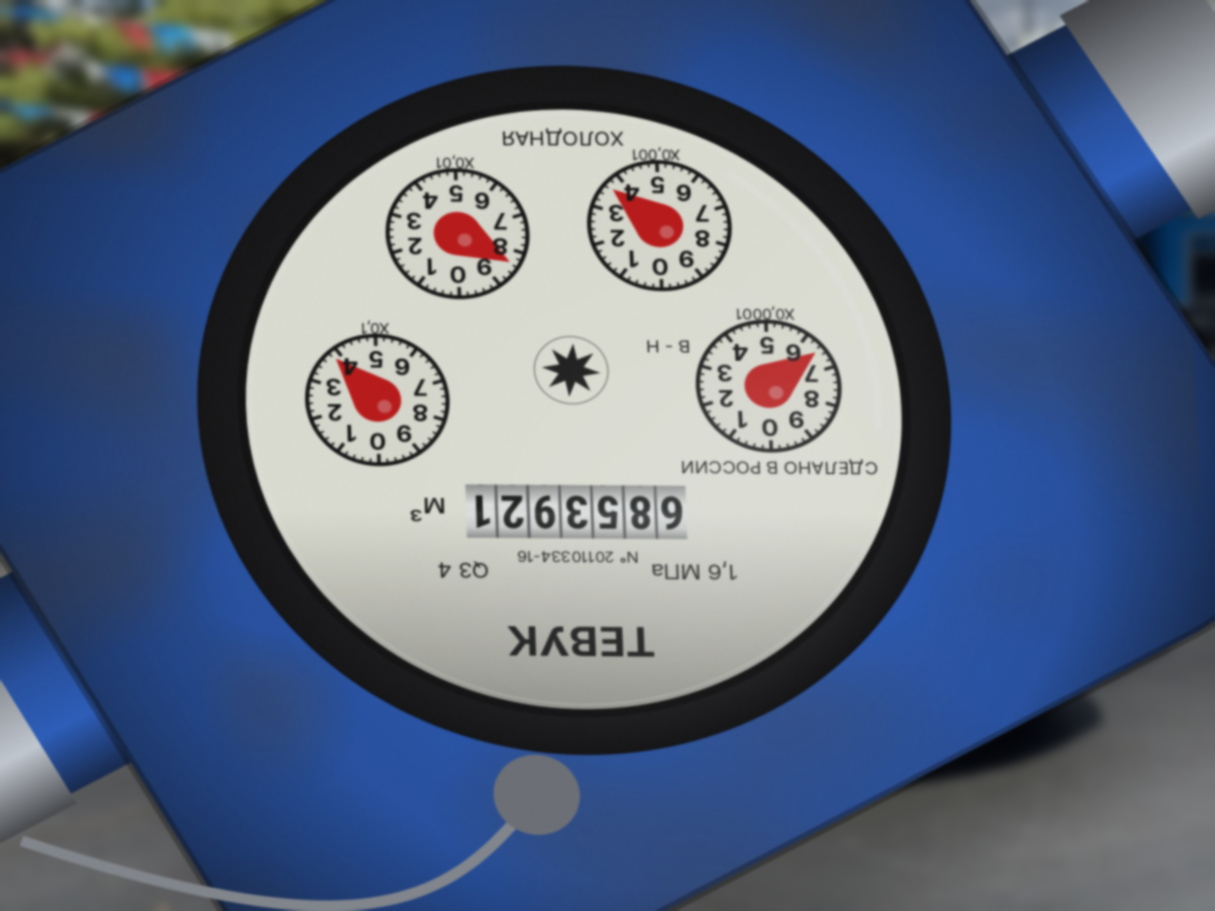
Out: {"value": 6853921.3836, "unit": "m³"}
